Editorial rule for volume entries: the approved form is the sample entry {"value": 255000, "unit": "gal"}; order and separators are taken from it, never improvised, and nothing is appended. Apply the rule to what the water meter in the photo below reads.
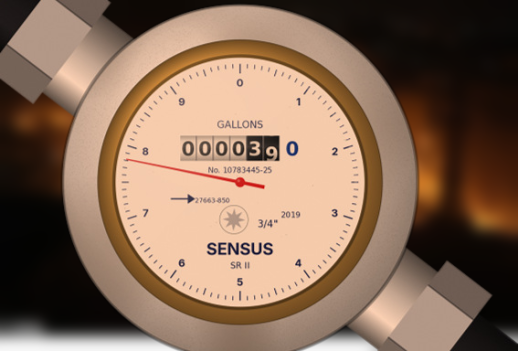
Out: {"value": 387.8, "unit": "gal"}
